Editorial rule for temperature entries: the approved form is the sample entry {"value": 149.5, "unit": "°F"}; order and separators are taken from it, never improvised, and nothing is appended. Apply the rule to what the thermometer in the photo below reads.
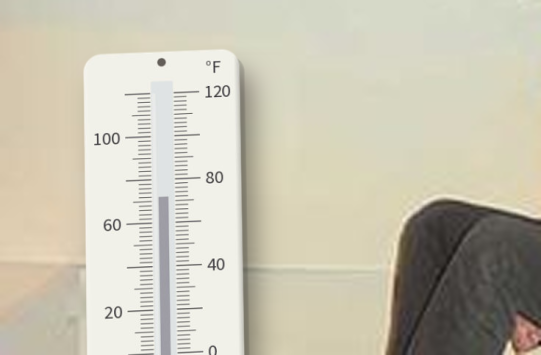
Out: {"value": 72, "unit": "°F"}
